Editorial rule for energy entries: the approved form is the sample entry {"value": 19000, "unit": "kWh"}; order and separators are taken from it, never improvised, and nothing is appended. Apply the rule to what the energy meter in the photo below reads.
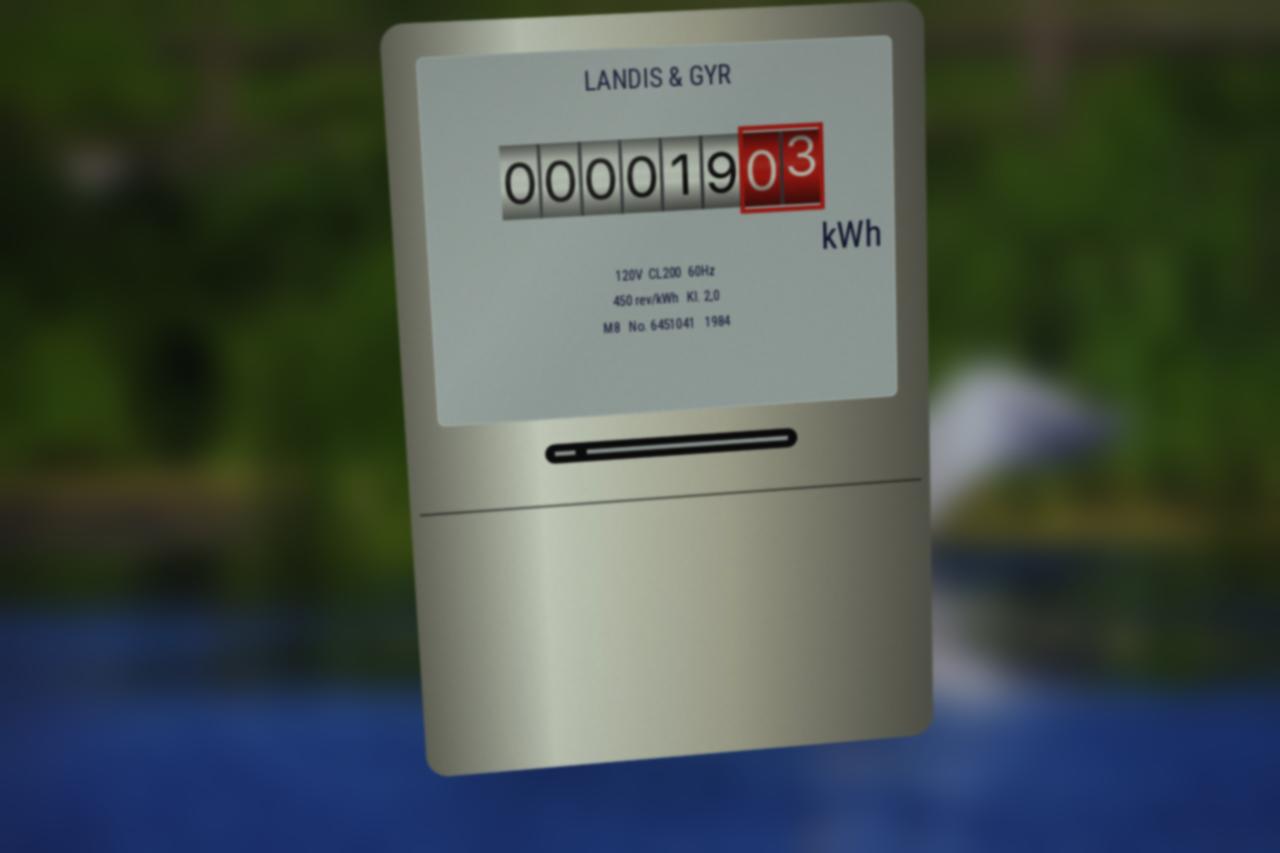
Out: {"value": 19.03, "unit": "kWh"}
